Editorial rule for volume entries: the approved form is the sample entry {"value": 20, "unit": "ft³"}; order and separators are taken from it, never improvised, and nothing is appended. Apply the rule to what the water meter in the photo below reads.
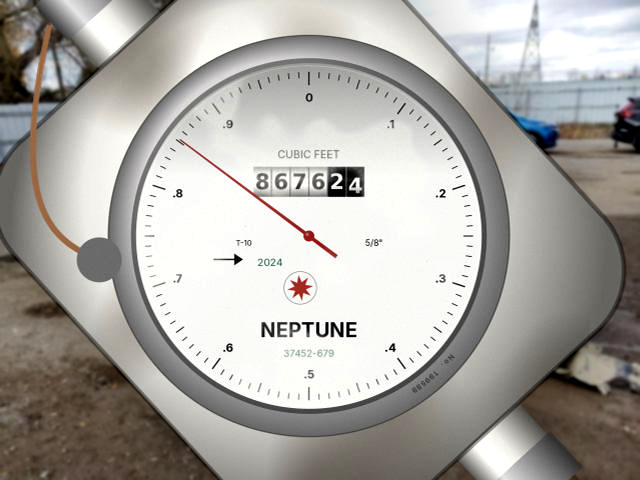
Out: {"value": 867623.85, "unit": "ft³"}
